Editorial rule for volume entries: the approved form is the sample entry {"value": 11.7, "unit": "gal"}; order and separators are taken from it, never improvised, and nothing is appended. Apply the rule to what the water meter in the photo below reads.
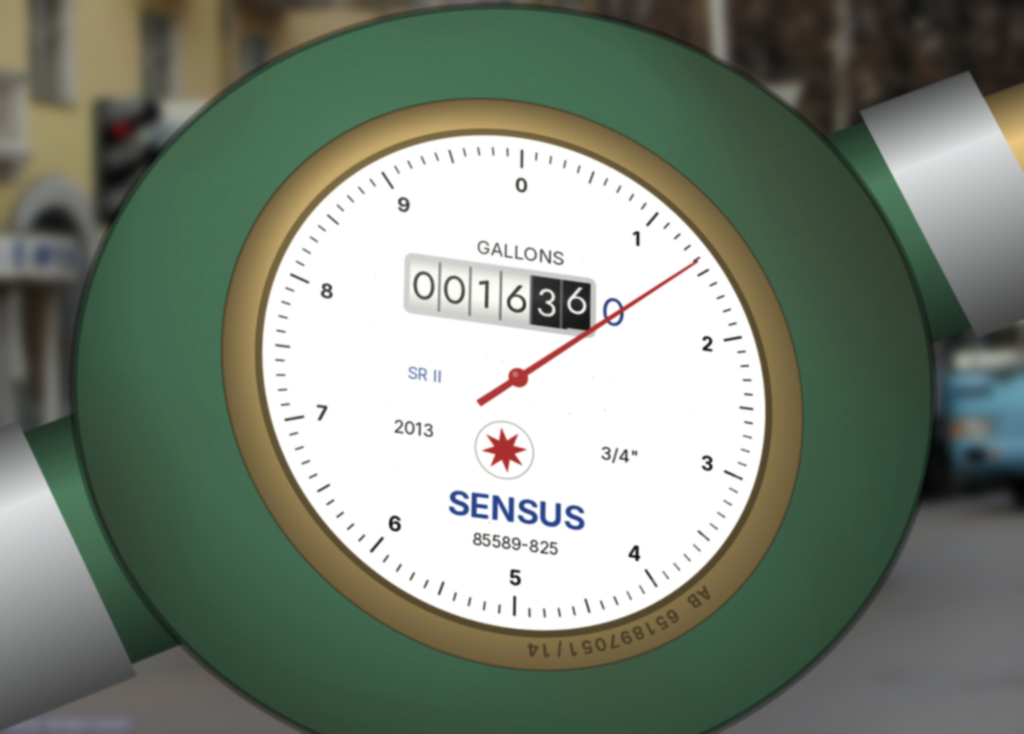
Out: {"value": 16361.4, "unit": "gal"}
